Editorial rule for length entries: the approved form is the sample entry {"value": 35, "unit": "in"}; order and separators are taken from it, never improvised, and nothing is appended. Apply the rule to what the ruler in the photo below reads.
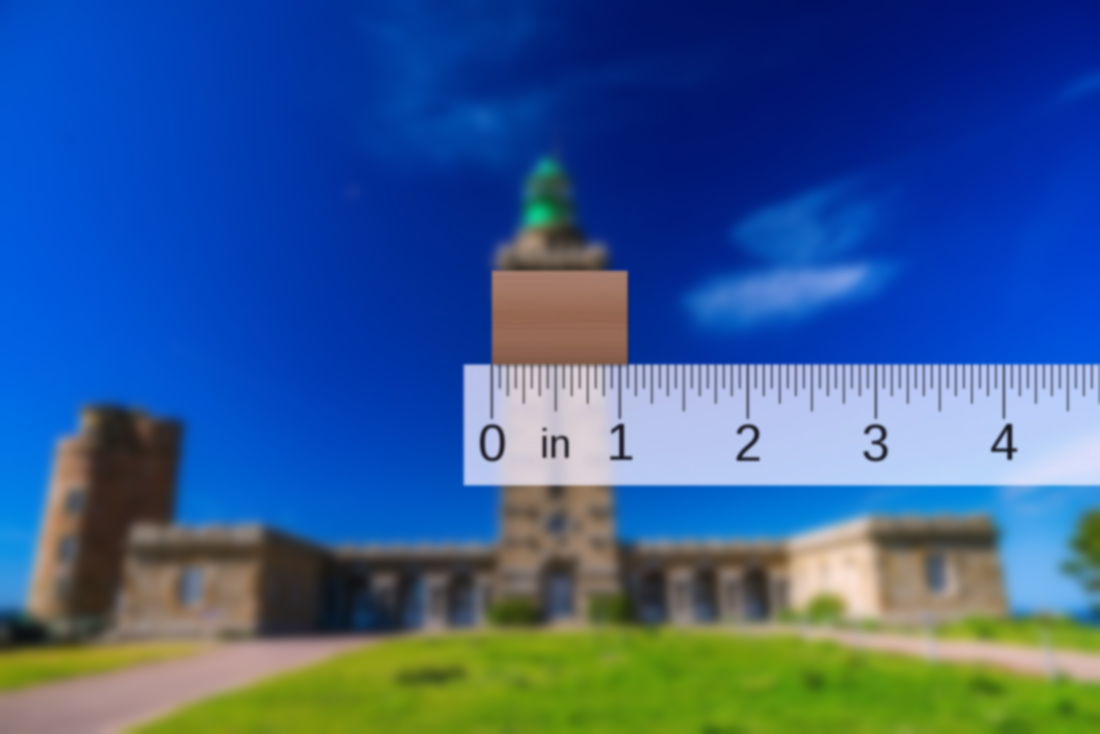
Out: {"value": 1.0625, "unit": "in"}
